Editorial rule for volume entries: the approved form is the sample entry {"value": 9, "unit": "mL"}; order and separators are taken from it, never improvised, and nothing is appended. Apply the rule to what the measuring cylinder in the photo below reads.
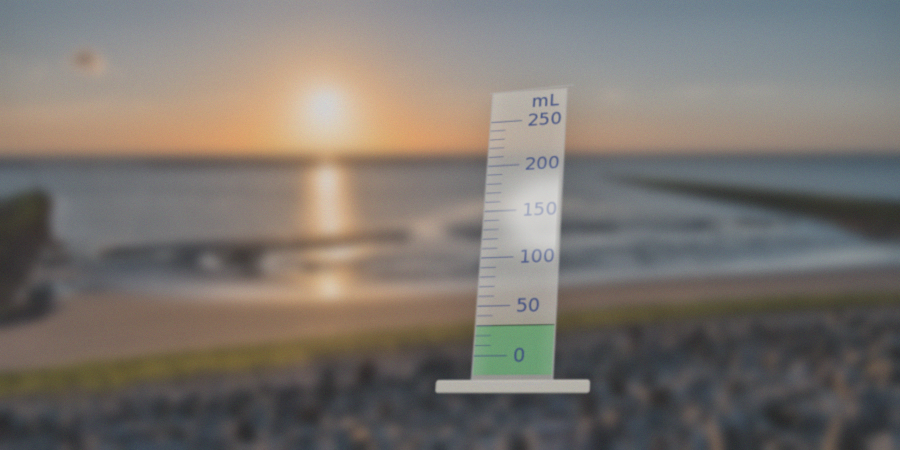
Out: {"value": 30, "unit": "mL"}
